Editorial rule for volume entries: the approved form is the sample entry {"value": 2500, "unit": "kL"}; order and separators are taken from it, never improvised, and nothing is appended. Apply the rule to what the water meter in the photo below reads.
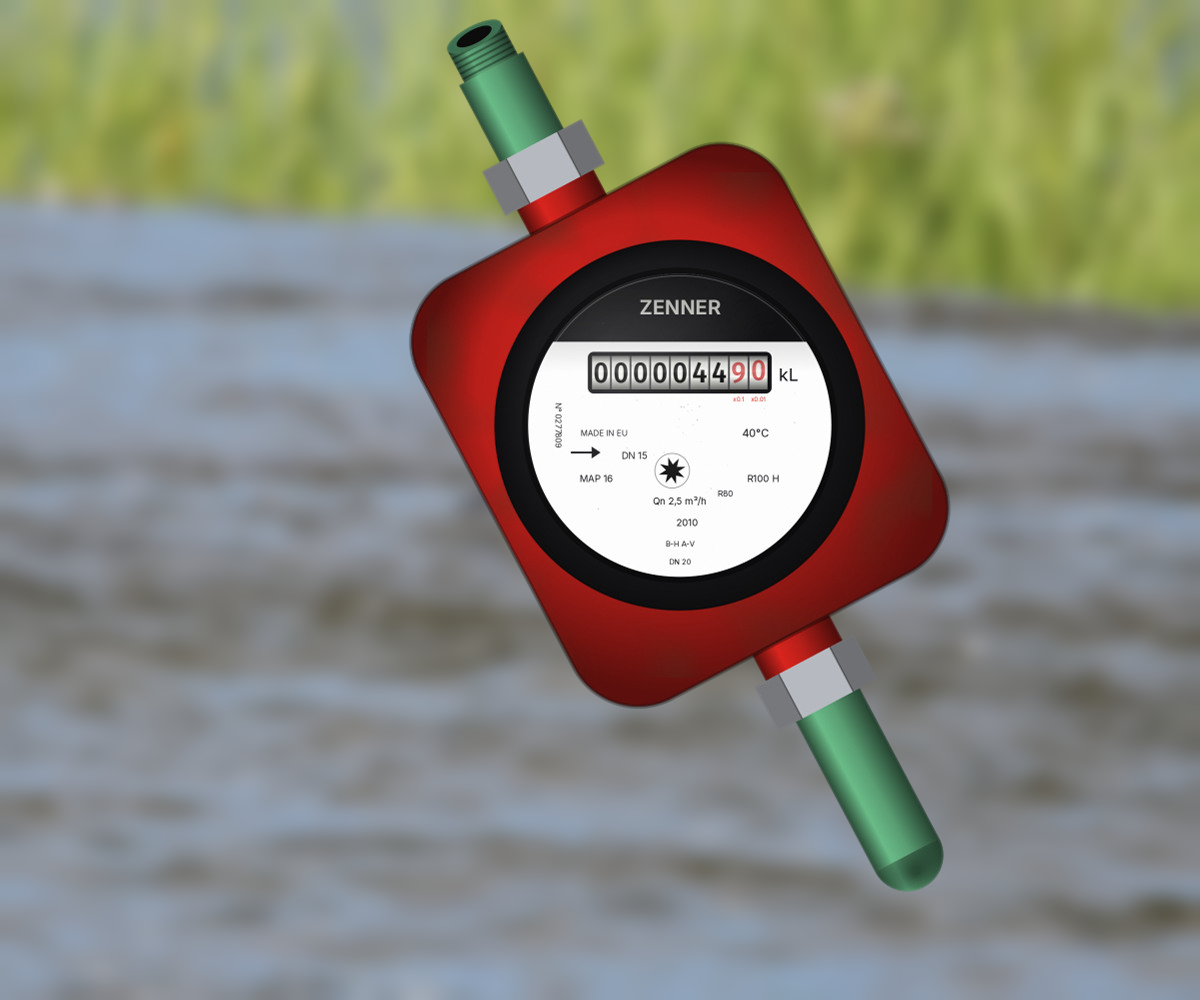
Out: {"value": 44.90, "unit": "kL"}
